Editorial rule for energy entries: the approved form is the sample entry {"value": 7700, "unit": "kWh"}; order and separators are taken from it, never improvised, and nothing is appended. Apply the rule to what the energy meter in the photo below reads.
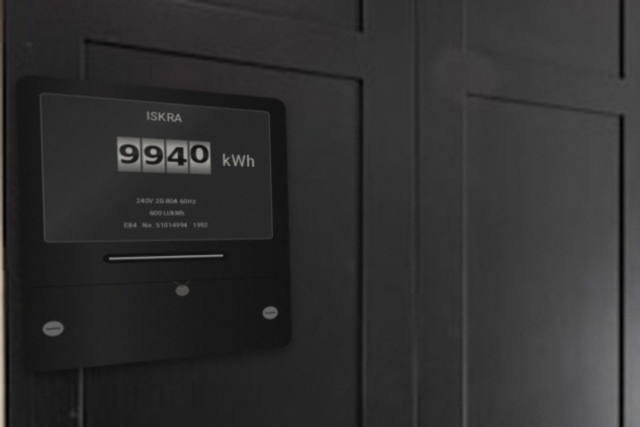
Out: {"value": 9940, "unit": "kWh"}
